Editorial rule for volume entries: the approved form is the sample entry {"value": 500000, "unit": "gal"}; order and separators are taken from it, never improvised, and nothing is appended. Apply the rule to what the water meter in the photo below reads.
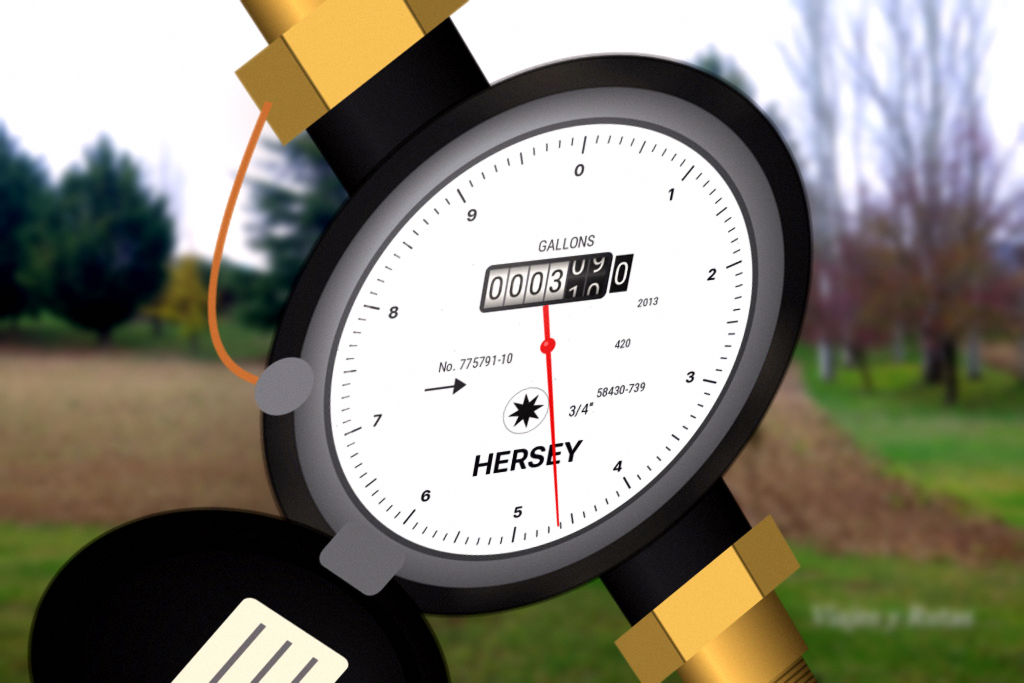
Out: {"value": 3094.6, "unit": "gal"}
